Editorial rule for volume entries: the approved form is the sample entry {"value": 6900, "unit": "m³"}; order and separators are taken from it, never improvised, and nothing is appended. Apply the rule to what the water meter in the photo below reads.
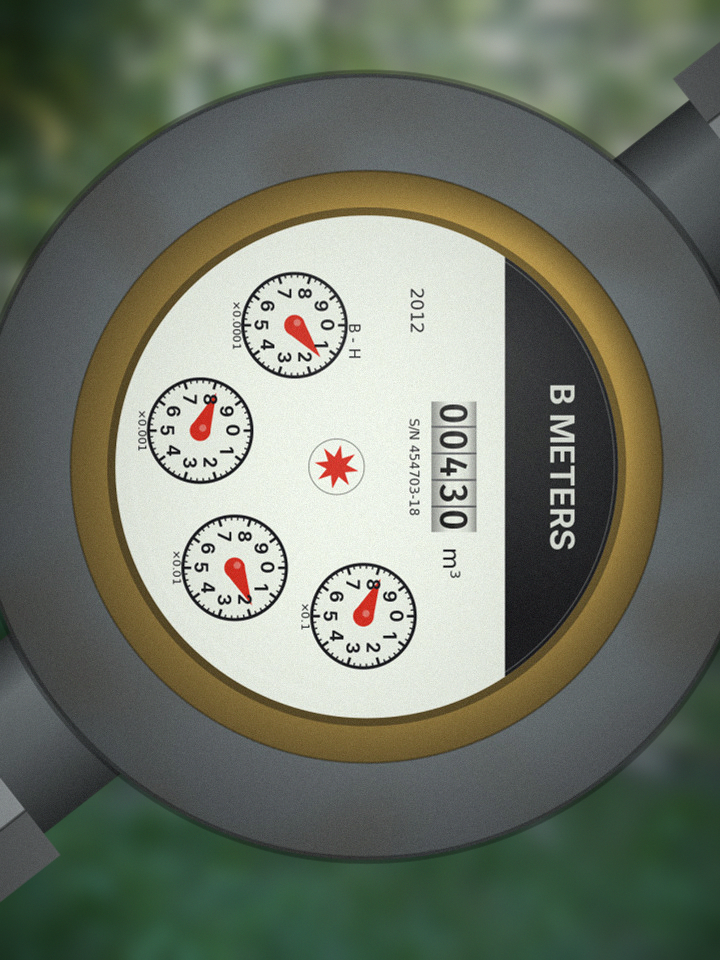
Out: {"value": 430.8181, "unit": "m³"}
